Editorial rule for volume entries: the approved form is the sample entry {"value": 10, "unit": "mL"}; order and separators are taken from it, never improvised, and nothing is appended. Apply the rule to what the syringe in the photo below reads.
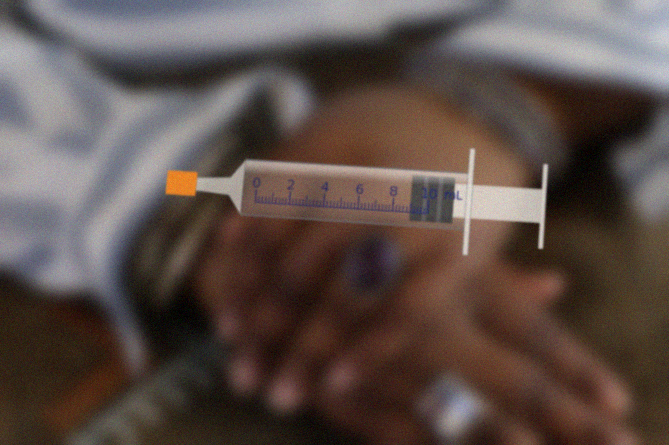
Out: {"value": 9, "unit": "mL"}
